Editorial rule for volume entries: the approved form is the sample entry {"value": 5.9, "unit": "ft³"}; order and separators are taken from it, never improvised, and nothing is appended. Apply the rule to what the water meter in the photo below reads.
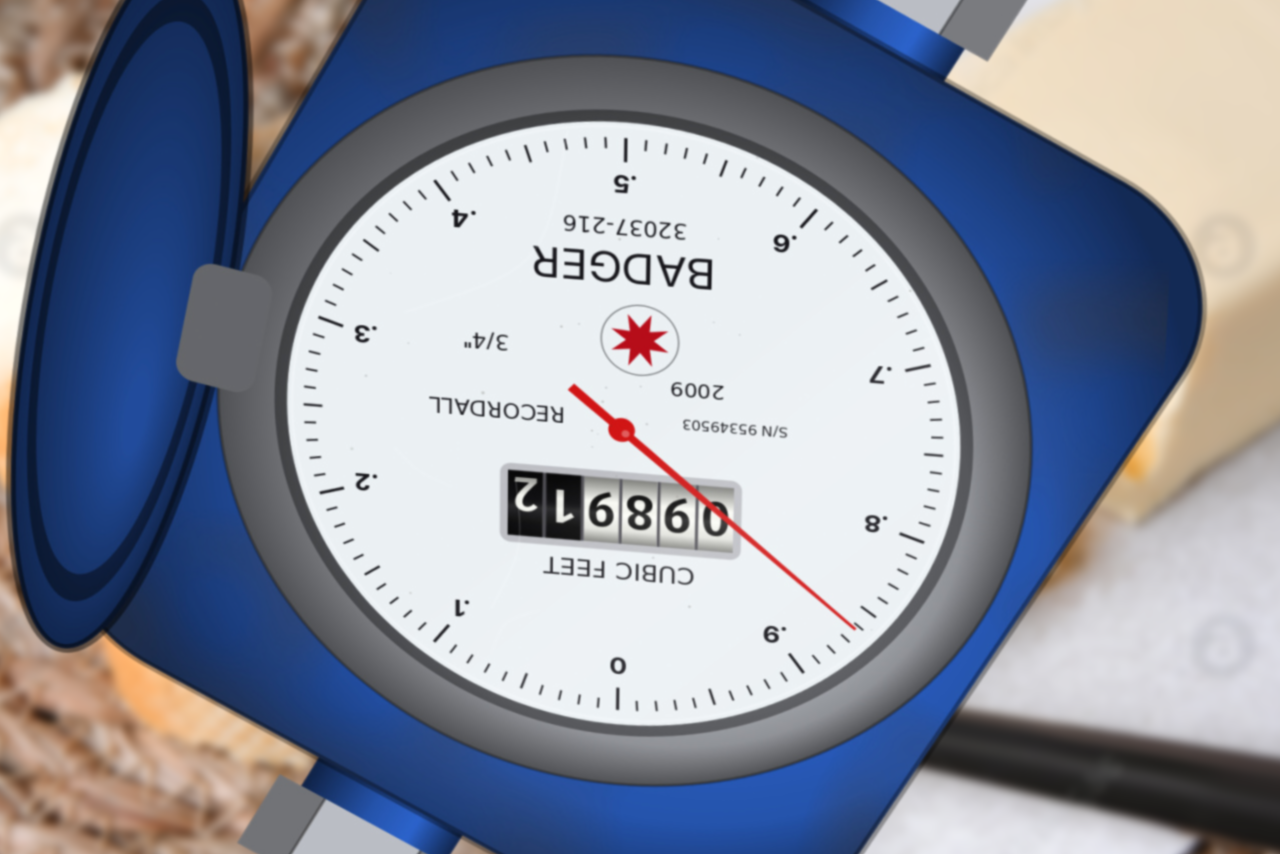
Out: {"value": 98911.86, "unit": "ft³"}
